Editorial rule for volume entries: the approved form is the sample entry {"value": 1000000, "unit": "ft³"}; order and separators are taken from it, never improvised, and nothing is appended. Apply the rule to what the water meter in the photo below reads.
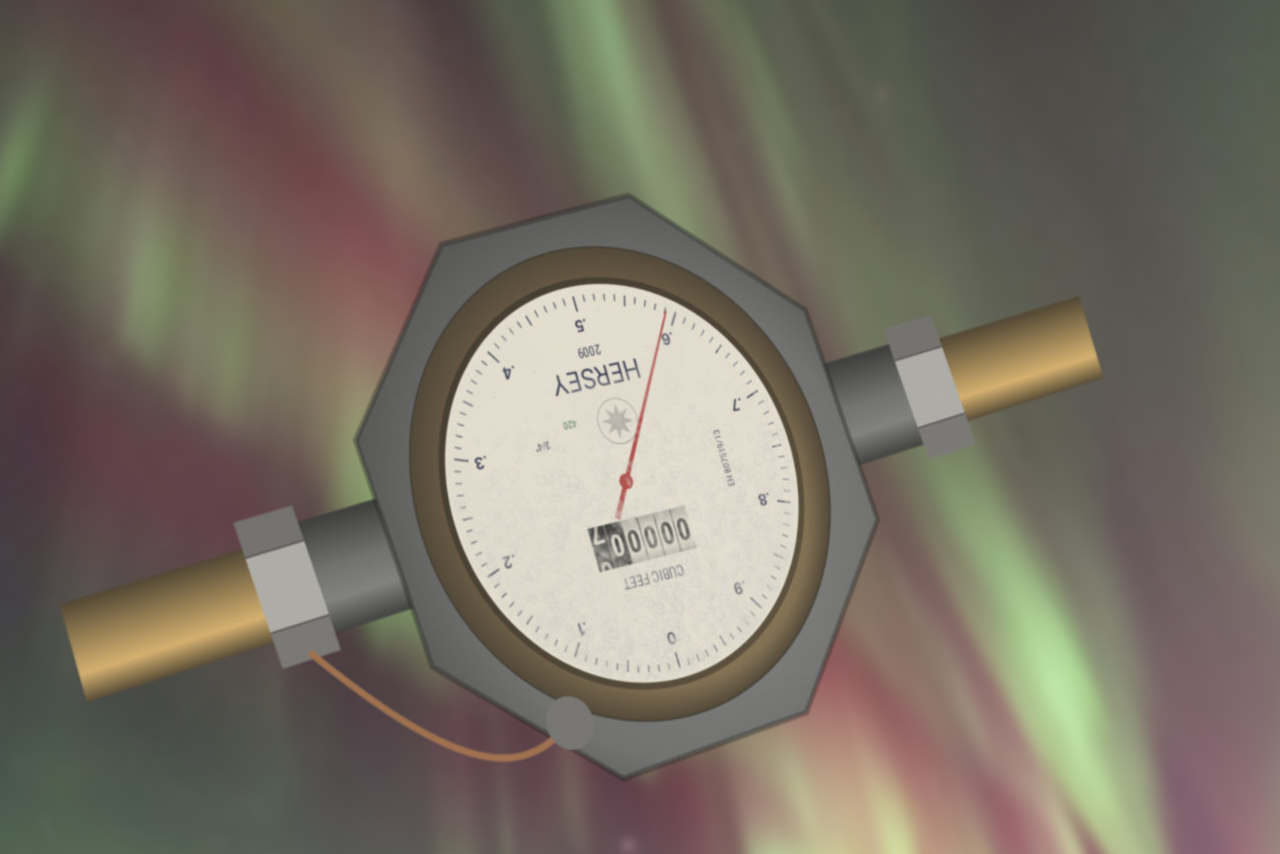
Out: {"value": 6.59, "unit": "ft³"}
